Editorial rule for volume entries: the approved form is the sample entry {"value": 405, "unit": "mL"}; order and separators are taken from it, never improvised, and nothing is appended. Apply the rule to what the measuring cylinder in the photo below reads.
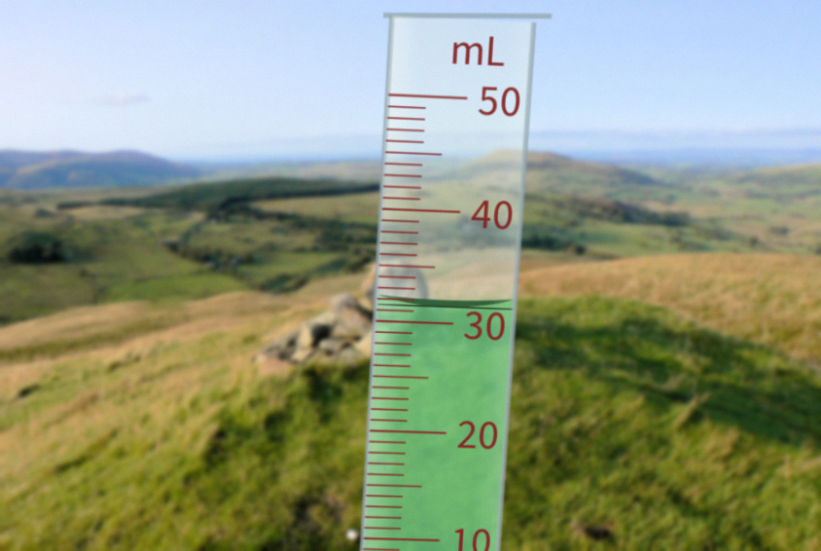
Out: {"value": 31.5, "unit": "mL"}
